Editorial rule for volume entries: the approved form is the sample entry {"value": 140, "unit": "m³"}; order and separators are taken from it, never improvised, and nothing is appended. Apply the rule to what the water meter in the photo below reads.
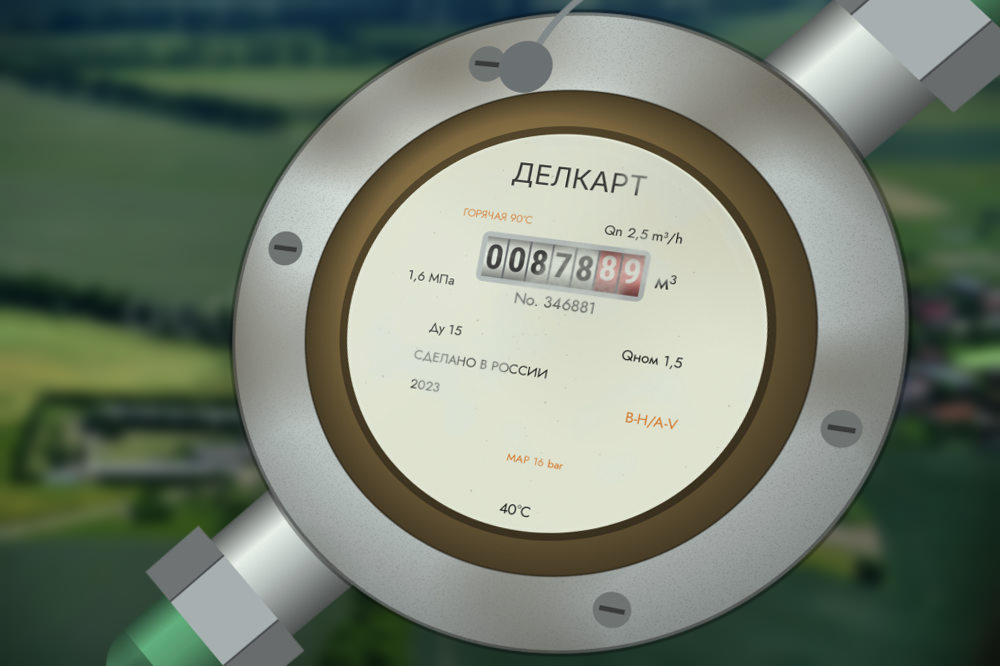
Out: {"value": 878.89, "unit": "m³"}
